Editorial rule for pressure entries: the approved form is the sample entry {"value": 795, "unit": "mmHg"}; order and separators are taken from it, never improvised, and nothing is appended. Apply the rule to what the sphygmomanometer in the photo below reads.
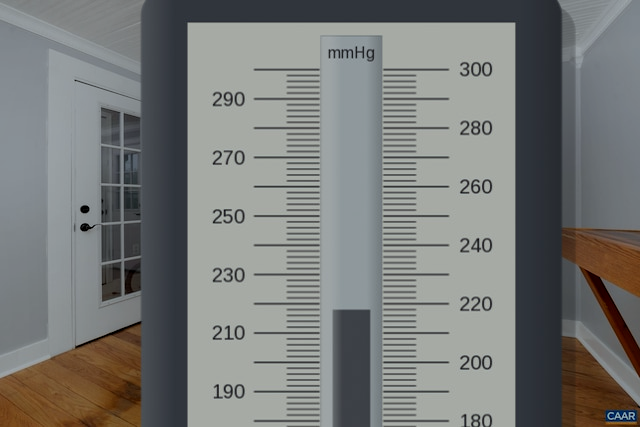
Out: {"value": 218, "unit": "mmHg"}
